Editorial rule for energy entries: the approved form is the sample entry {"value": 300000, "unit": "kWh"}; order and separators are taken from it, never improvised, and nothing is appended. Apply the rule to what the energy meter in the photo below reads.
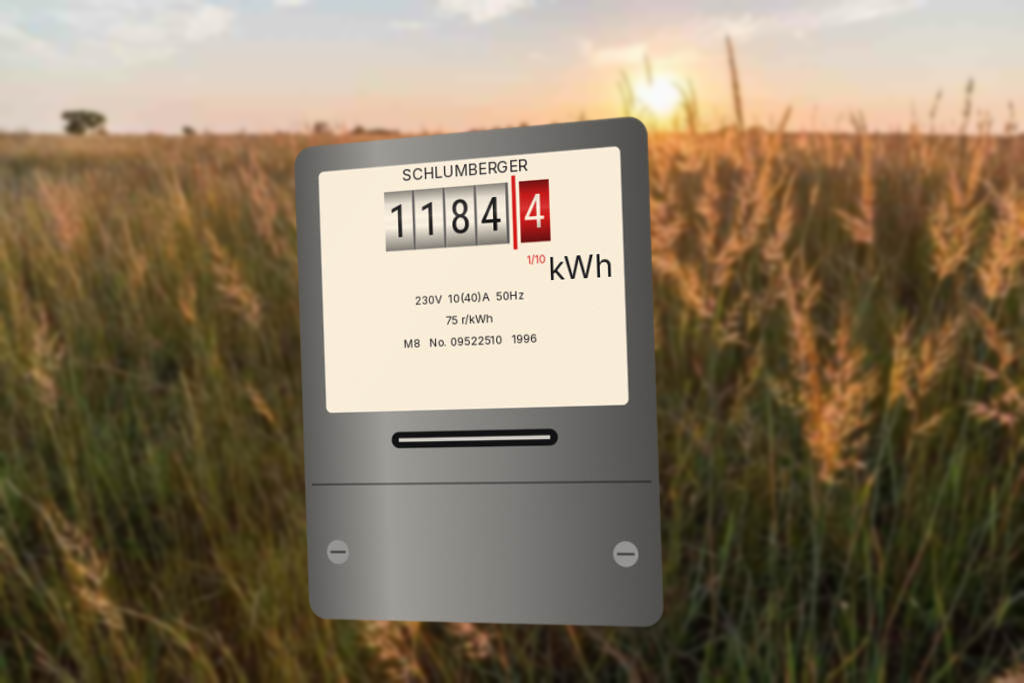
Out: {"value": 1184.4, "unit": "kWh"}
